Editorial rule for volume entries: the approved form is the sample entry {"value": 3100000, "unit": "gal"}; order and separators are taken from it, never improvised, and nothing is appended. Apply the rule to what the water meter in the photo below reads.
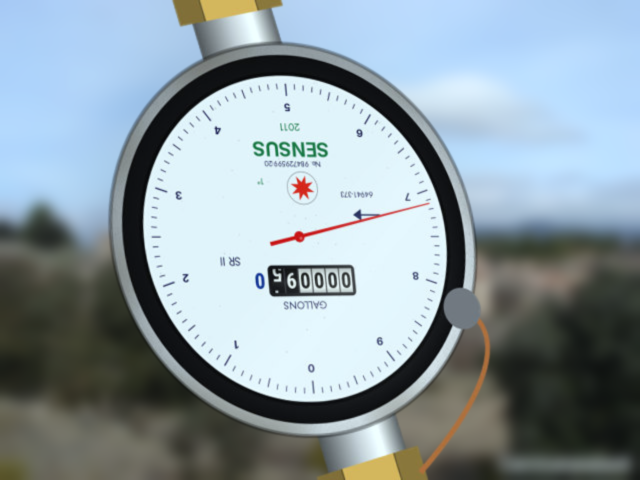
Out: {"value": 947.1, "unit": "gal"}
